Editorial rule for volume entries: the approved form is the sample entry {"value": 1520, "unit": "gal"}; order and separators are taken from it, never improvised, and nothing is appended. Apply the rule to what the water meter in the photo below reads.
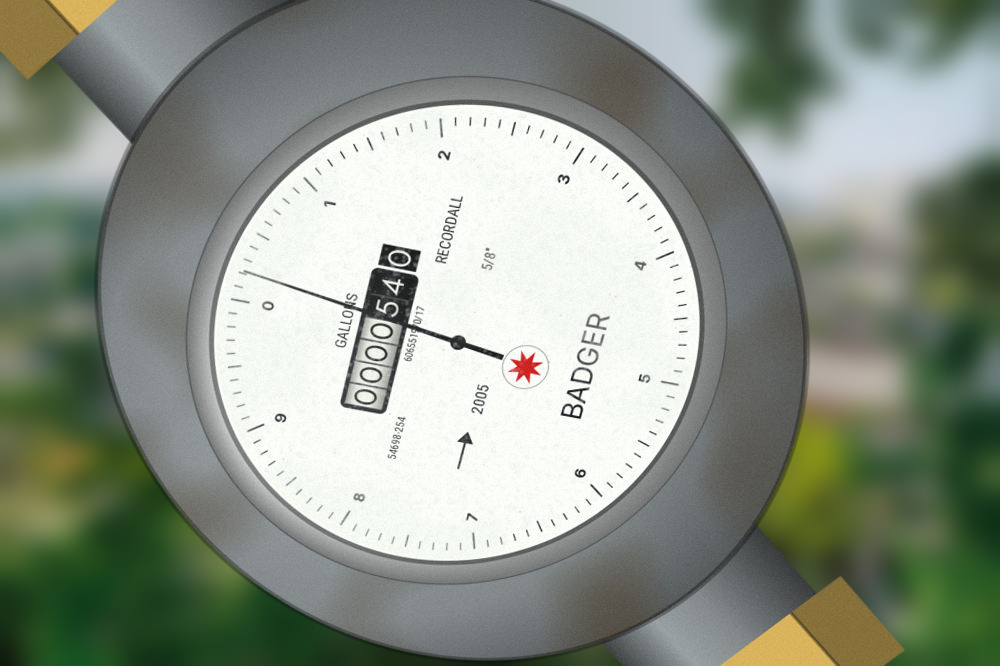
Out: {"value": 540.2, "unit": "gal"}
